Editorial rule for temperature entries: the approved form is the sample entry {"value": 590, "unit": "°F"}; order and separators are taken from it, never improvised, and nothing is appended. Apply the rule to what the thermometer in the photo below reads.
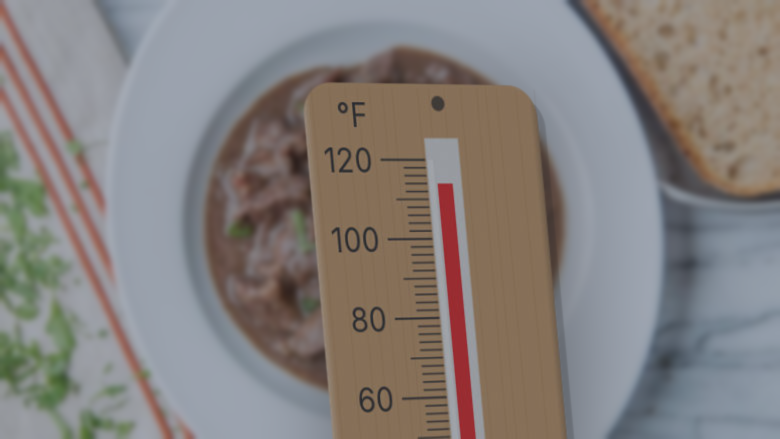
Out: {"value": 114, "unit": "°F"}
